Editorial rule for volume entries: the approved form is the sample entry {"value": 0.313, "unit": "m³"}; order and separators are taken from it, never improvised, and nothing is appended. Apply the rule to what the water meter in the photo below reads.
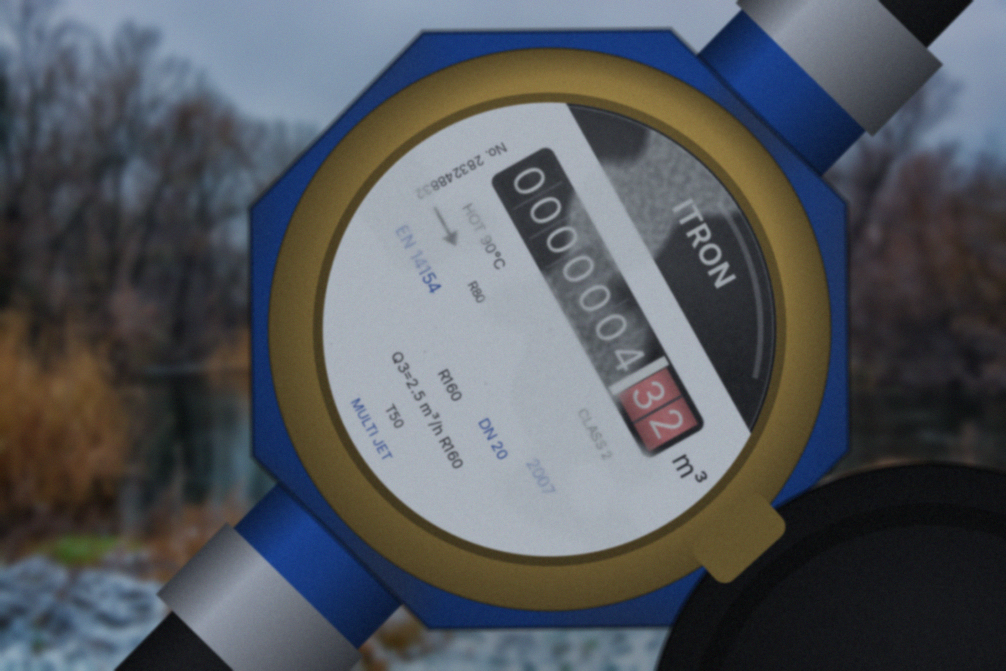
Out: {"value": 4.32, "unit": "m³"}
